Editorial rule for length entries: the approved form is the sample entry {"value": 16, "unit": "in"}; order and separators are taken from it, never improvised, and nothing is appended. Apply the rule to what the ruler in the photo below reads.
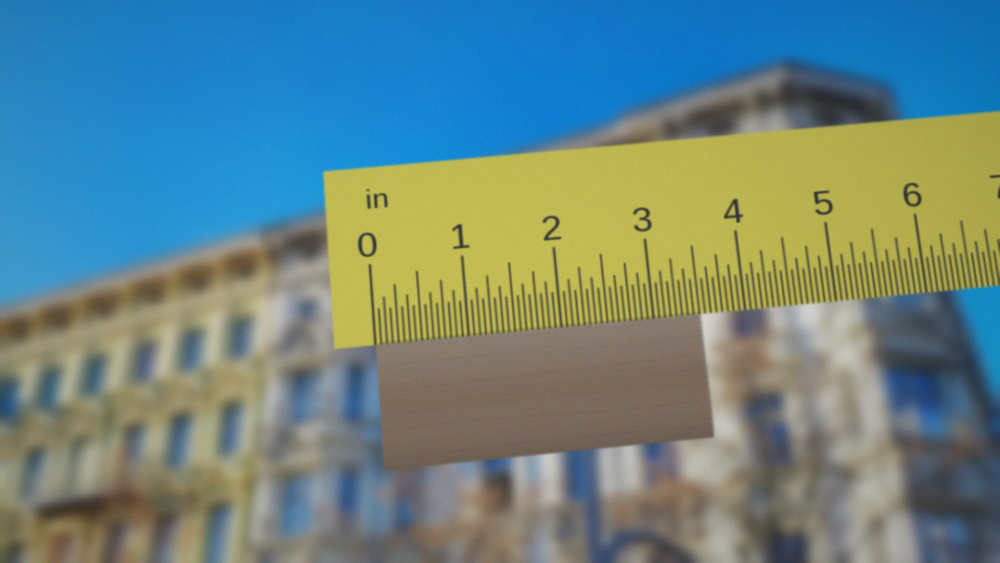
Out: {"value": 3.5, "unit": "in"}
